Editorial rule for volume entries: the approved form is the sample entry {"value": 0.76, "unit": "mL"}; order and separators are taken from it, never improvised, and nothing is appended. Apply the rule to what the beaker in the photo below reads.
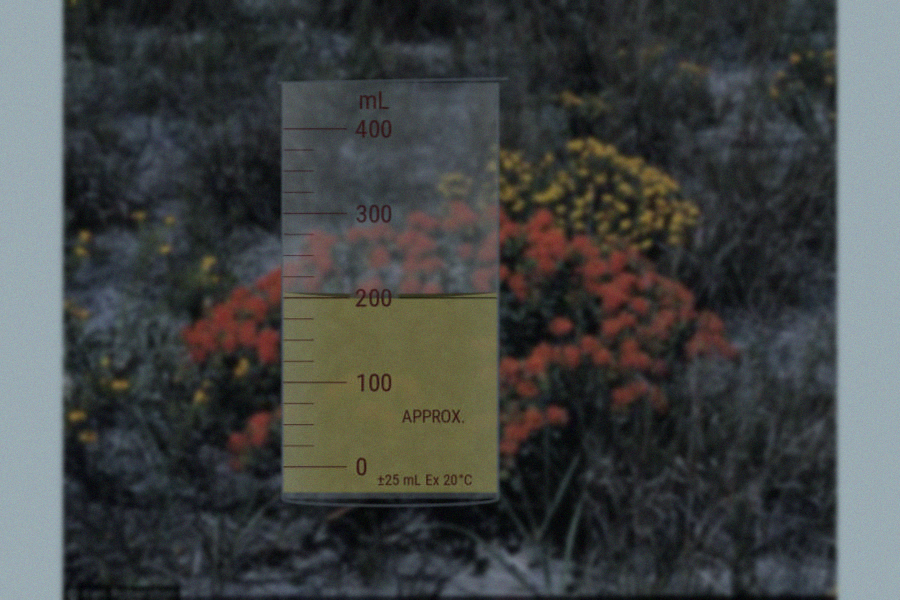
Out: {"value": 200, "unit": "mL"}
